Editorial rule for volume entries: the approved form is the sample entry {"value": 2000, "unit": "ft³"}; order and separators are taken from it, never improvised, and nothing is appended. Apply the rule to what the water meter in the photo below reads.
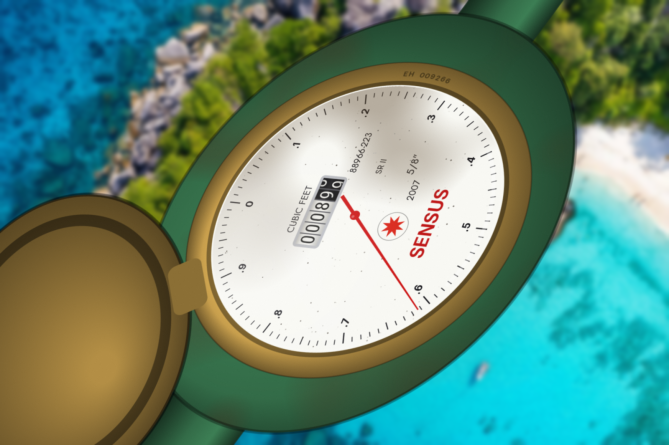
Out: {"value": 898.61, "unit": "ft³"}
